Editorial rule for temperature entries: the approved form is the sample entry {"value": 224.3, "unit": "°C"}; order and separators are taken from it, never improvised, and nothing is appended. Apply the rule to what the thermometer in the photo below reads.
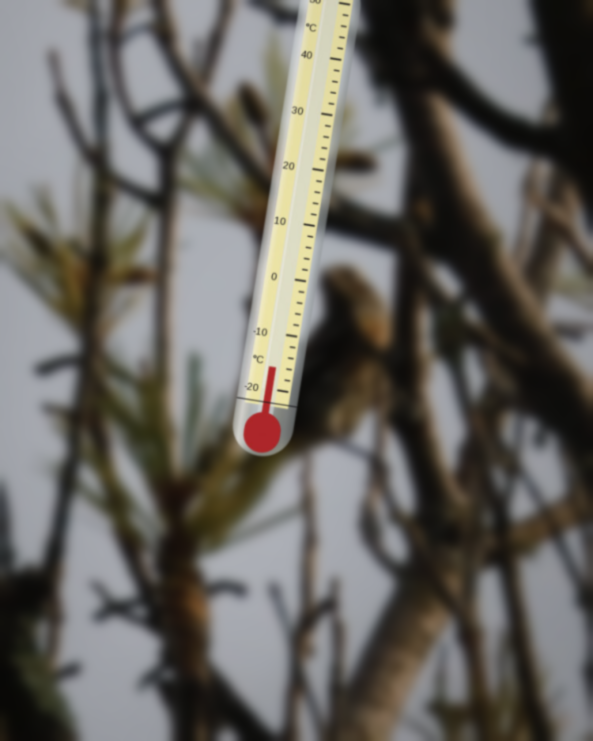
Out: {"value": -16, "unit": "°C"}
